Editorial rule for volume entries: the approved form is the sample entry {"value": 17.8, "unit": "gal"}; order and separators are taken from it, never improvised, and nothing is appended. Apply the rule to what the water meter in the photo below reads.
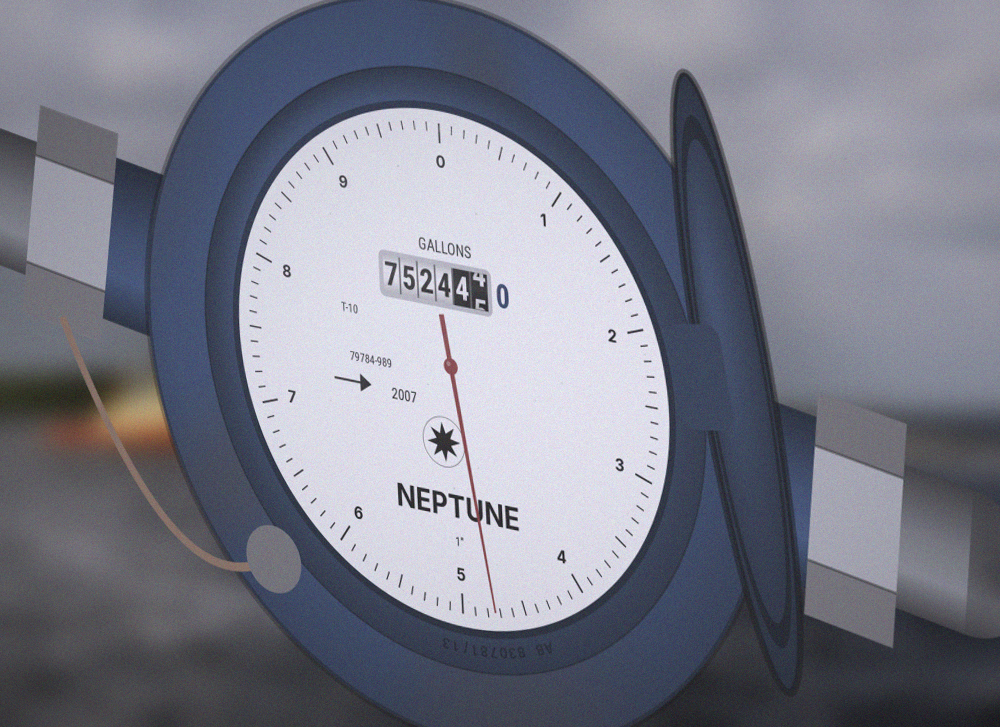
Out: {"value": 7524444.7, "unit": "gal"}
